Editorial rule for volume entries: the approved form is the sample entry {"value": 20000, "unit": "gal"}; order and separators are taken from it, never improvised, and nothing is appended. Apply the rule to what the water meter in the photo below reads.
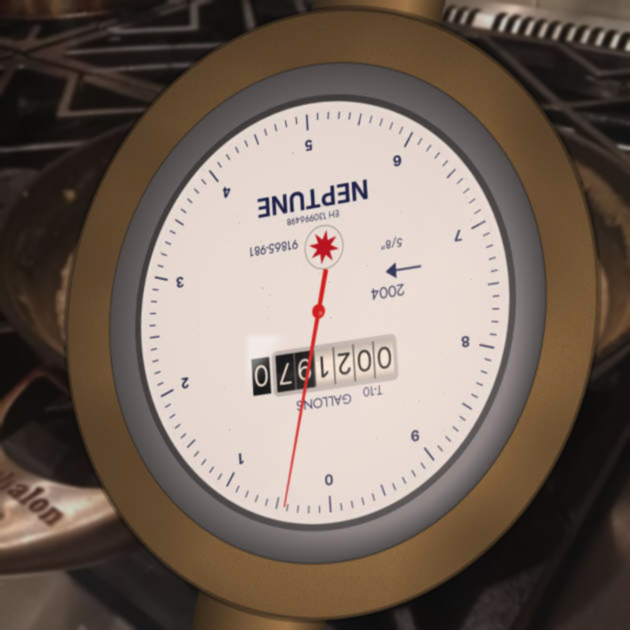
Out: {"value": 21970.4, "unit": "gal"}
